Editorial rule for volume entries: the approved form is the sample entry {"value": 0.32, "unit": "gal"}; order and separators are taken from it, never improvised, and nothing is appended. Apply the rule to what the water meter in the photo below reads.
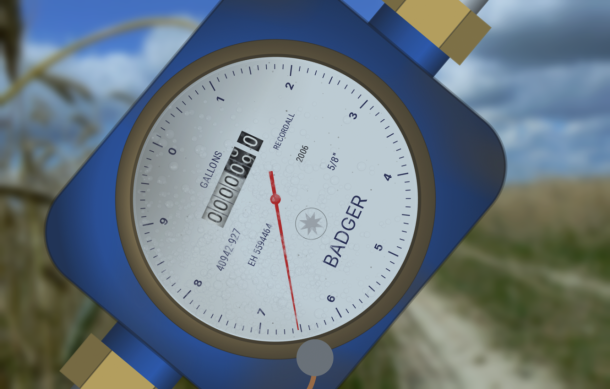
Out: {"value": 86.5, "unit": "gal"}
